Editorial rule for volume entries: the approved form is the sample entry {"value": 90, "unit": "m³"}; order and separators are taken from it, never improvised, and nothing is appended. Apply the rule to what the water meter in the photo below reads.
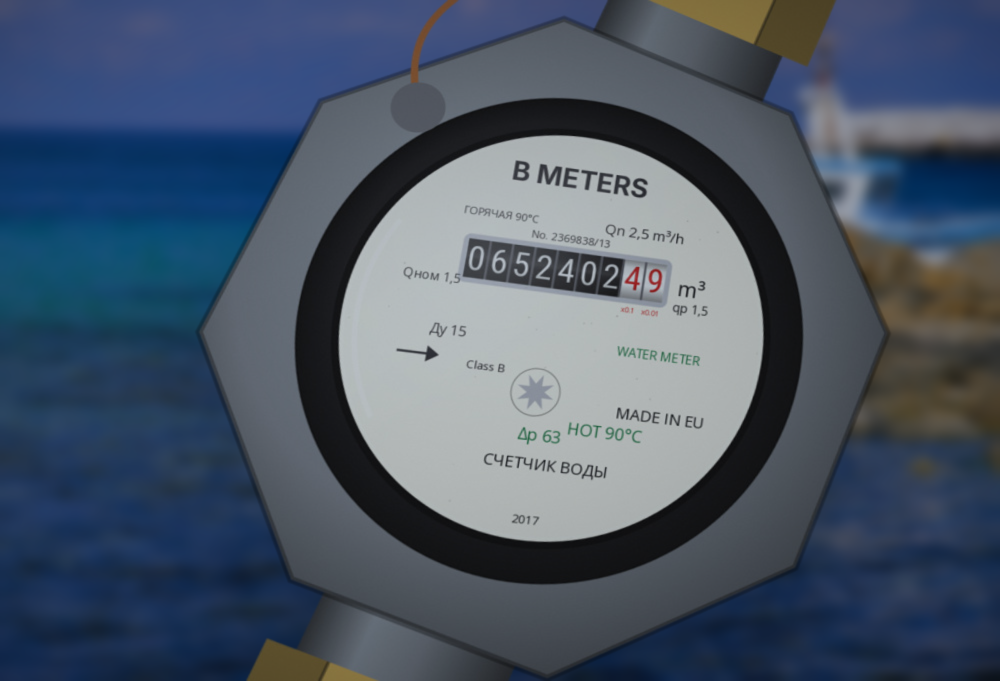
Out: {"value": 652402.49, "unit": "m³"}
